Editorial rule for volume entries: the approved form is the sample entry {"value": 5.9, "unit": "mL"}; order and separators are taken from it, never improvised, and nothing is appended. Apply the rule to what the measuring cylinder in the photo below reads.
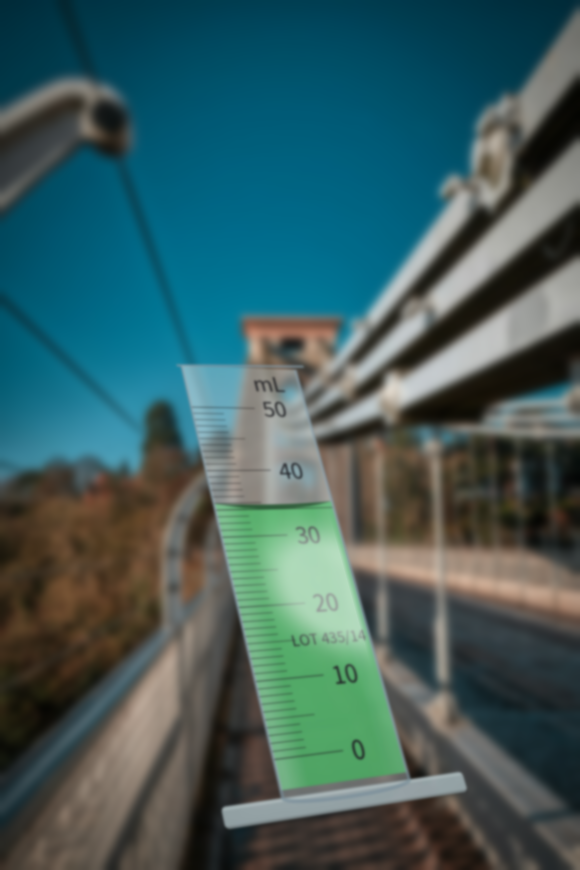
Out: {"value": 34, "unit": "mL"}
